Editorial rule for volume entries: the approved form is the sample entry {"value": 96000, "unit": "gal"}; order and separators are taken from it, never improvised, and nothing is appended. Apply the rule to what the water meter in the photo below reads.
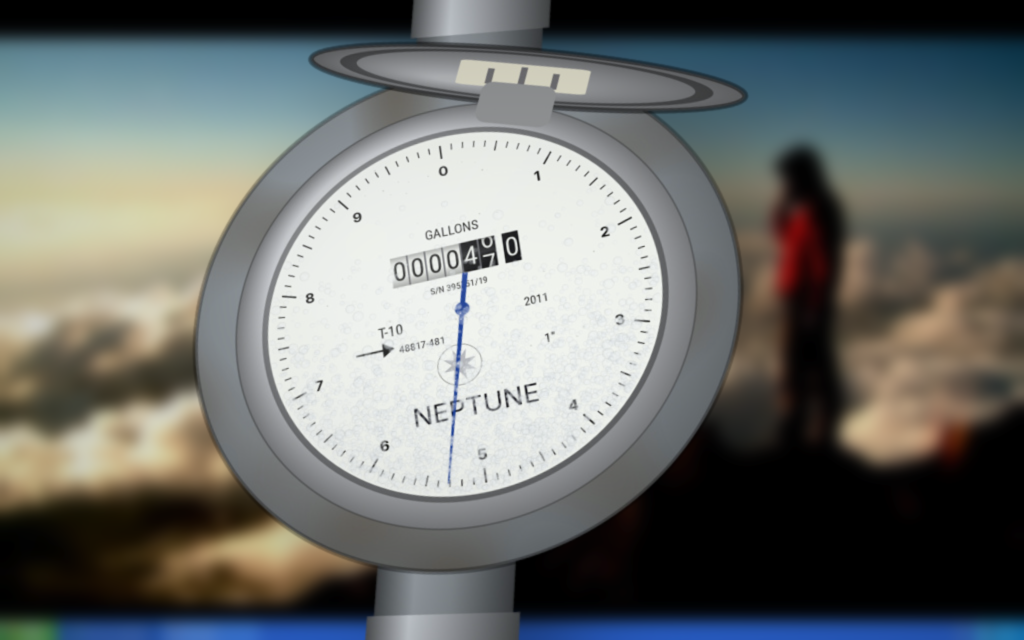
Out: {"value": 465.3, "unit": "gal"}
